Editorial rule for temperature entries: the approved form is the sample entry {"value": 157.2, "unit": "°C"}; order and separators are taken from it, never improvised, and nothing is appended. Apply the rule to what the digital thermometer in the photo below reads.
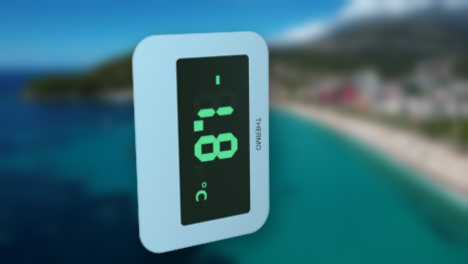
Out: {"value": -1.8, "unit": "°C"}
